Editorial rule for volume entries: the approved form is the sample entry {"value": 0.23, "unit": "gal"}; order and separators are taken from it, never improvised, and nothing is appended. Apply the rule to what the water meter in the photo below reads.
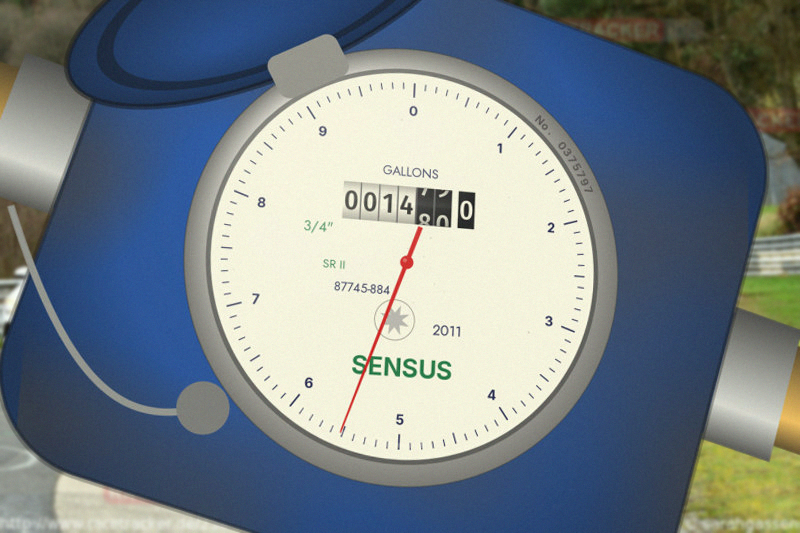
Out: {"value": 14795.5, "unit": "gal"}
